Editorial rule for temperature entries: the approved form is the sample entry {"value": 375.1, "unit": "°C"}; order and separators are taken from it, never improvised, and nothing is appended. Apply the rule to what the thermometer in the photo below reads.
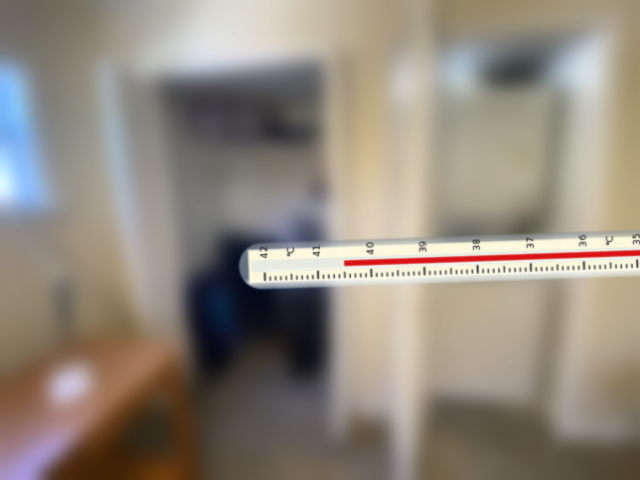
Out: {"value": 40.5, "unit": "°C"}
